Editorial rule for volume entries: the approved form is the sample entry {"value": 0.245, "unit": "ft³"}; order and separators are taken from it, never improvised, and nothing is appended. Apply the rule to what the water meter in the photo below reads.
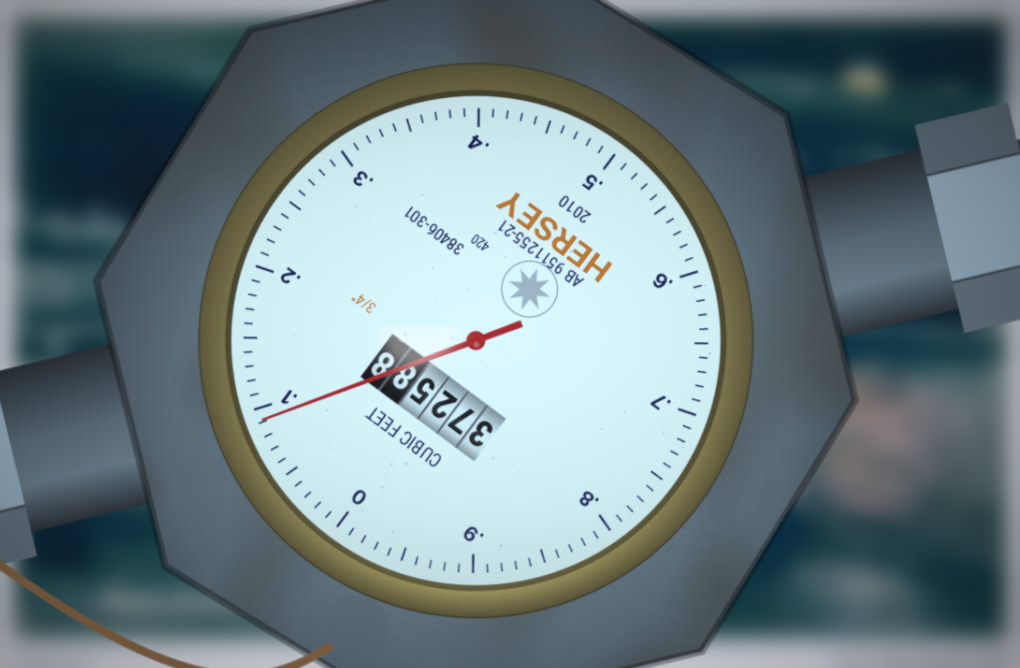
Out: {"value": 372588.09, "unit": "ft³"}
